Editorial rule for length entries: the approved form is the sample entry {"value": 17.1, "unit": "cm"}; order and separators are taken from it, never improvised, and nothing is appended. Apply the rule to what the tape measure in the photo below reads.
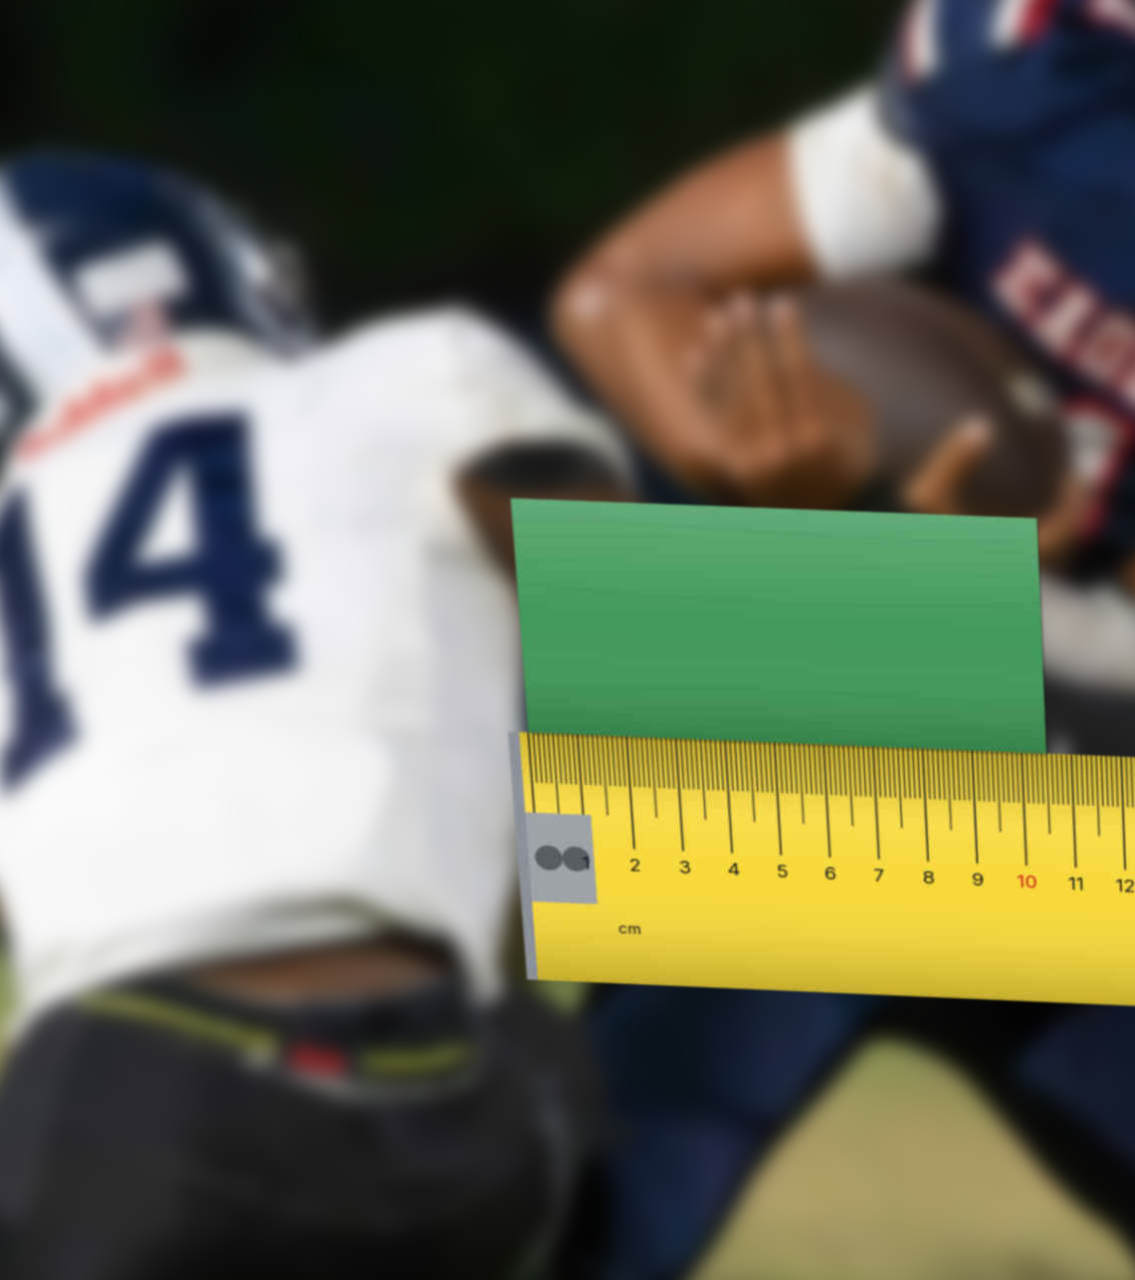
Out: {"value": 10.5, "unit": "cm"}
